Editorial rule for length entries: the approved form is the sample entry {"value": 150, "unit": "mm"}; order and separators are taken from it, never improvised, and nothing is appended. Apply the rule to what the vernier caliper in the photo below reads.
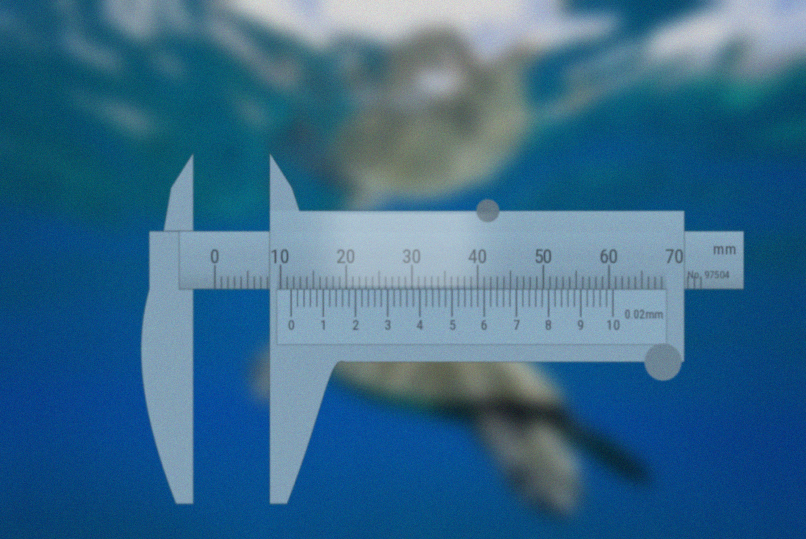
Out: {"value": 11.6, "unit": "mm"}
